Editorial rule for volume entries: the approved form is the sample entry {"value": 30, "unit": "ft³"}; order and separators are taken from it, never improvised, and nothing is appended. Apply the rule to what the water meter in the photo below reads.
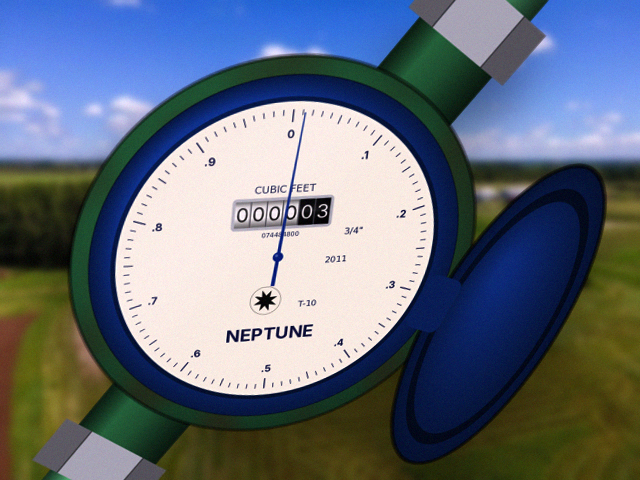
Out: {"value": 3.01, "unit": "ft³"}
